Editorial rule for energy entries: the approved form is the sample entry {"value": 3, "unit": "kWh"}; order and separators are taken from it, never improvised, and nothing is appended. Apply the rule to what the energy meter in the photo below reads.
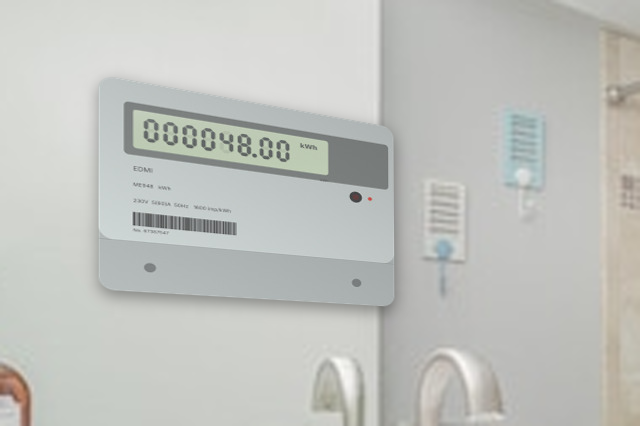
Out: {"value": 48.00, "unit": "kWh"}
